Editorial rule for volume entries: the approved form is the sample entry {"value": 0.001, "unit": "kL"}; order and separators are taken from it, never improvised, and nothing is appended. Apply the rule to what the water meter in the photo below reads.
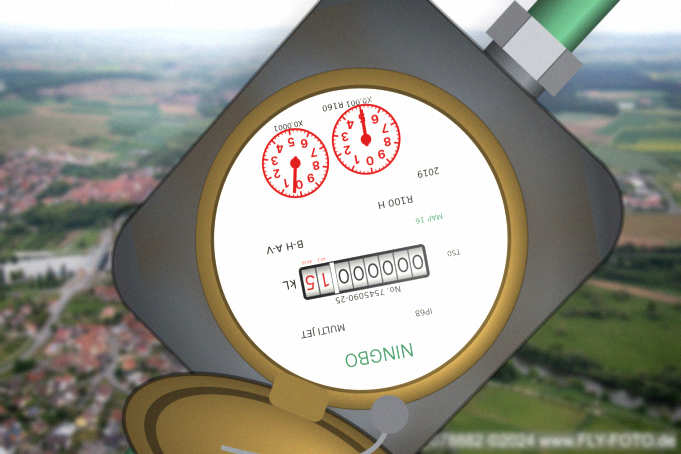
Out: {"value": 0.1550, "unit": "kL"}
